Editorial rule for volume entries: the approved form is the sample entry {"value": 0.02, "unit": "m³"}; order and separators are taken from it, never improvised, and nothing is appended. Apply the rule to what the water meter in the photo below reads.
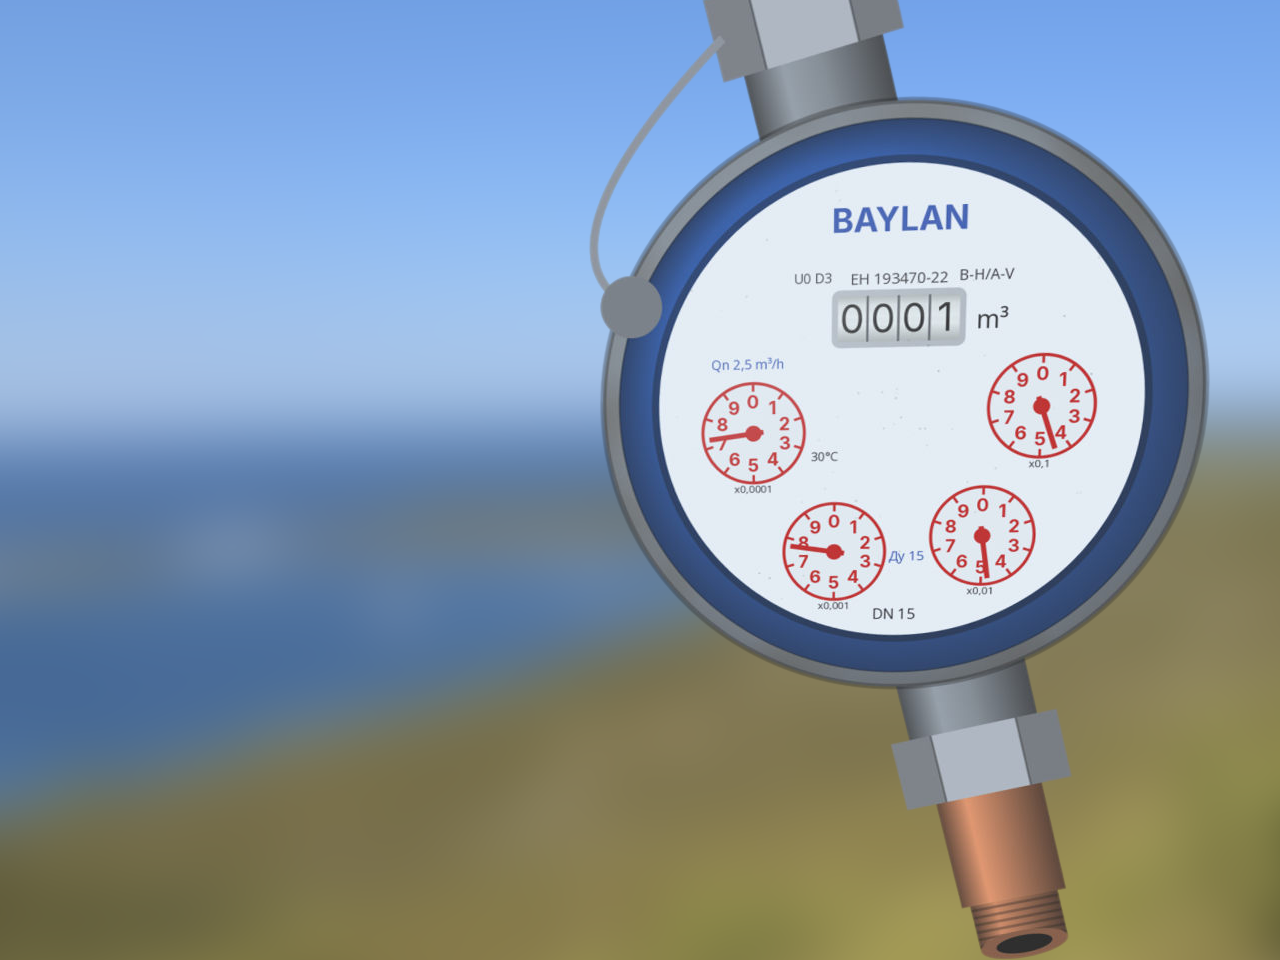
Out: {"value": 1.4477, "unit": "m³"}
